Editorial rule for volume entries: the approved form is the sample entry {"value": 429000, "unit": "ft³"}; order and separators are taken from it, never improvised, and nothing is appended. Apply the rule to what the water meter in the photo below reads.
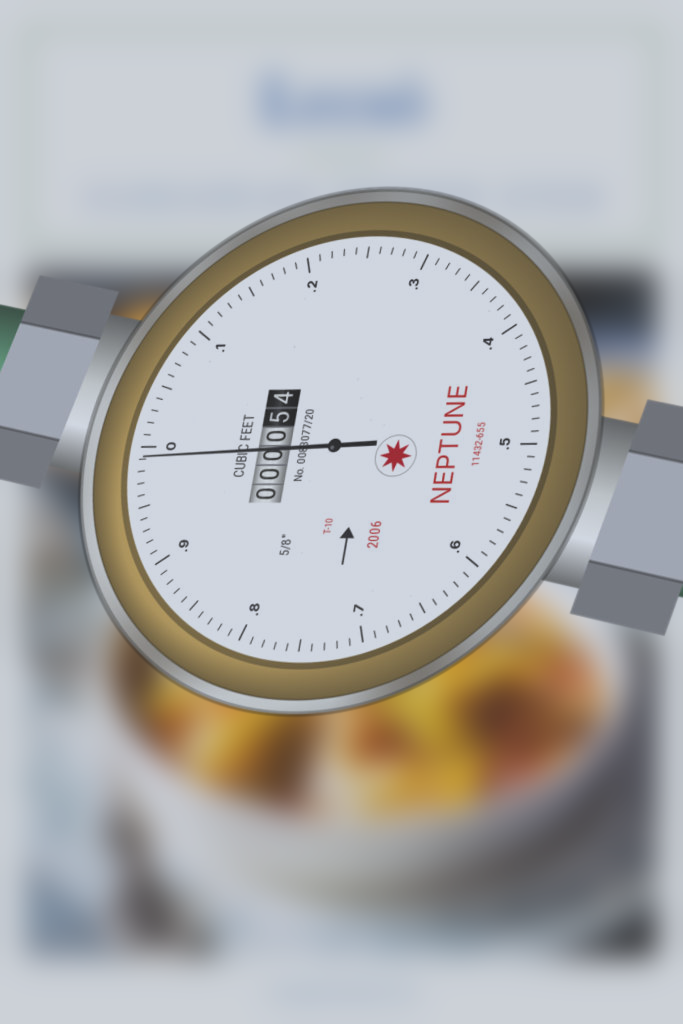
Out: {"value": 53.99, "unit": "ft³"}
